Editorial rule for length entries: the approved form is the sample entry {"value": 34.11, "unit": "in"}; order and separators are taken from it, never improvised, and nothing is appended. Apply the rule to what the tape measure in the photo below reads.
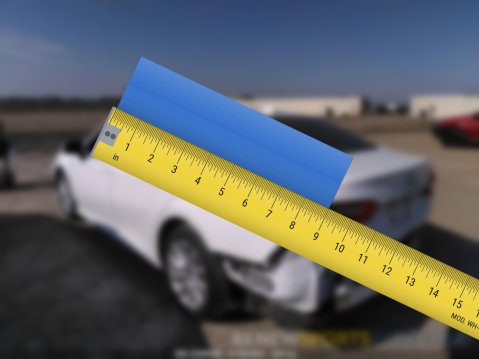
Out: {"value": 9, "unit": "in"}
